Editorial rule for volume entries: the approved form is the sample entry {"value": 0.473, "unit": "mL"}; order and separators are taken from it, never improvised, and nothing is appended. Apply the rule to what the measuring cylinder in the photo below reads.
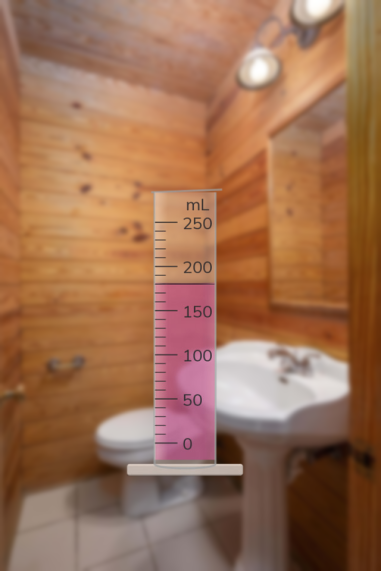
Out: {"value": 180, "unit": "mL"}
